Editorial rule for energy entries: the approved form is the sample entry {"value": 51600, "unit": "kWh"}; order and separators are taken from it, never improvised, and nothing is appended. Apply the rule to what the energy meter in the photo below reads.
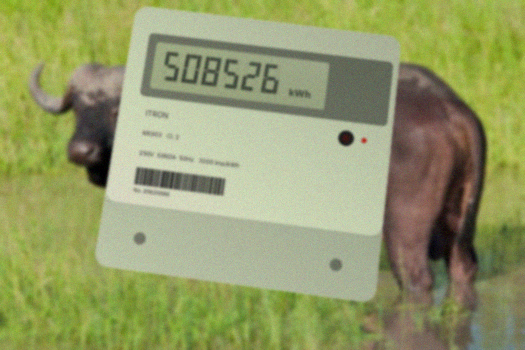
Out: {"value": 508526, "unit": "kWh"}
